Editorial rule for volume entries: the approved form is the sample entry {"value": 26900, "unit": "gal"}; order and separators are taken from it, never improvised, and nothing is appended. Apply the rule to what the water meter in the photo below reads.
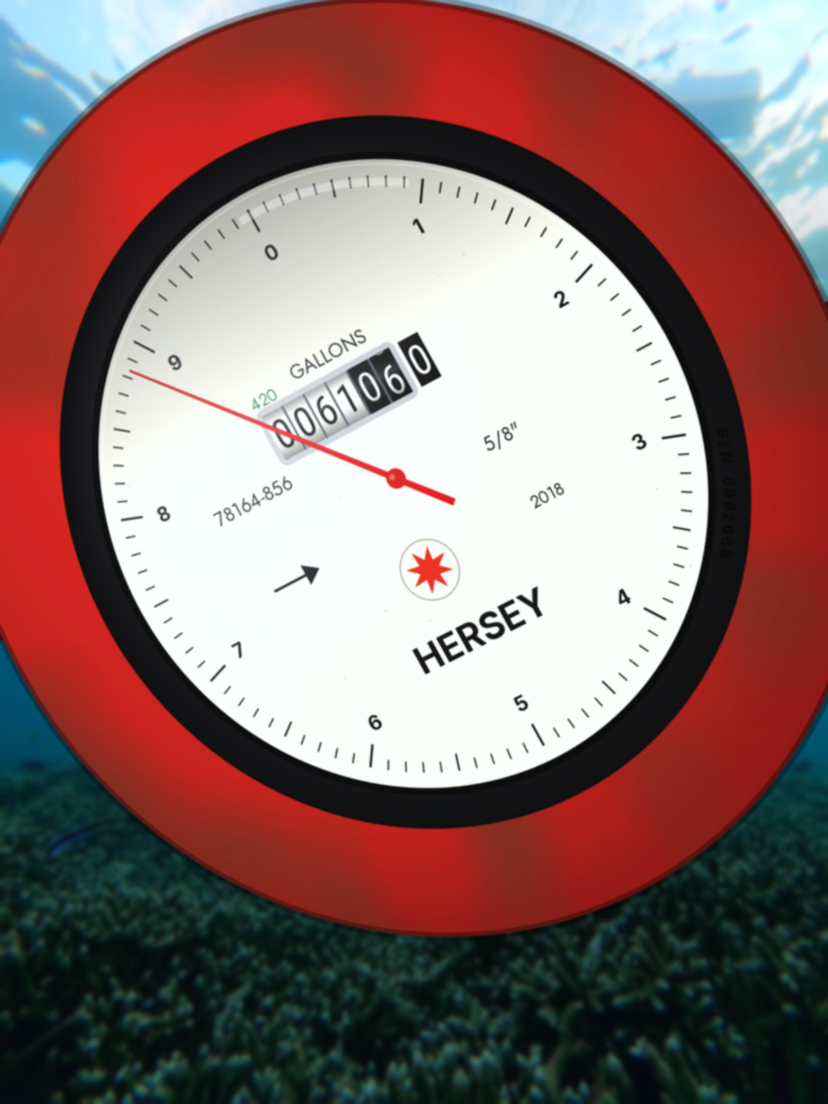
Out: {"value": 61058.8, "unit": "gal"}
